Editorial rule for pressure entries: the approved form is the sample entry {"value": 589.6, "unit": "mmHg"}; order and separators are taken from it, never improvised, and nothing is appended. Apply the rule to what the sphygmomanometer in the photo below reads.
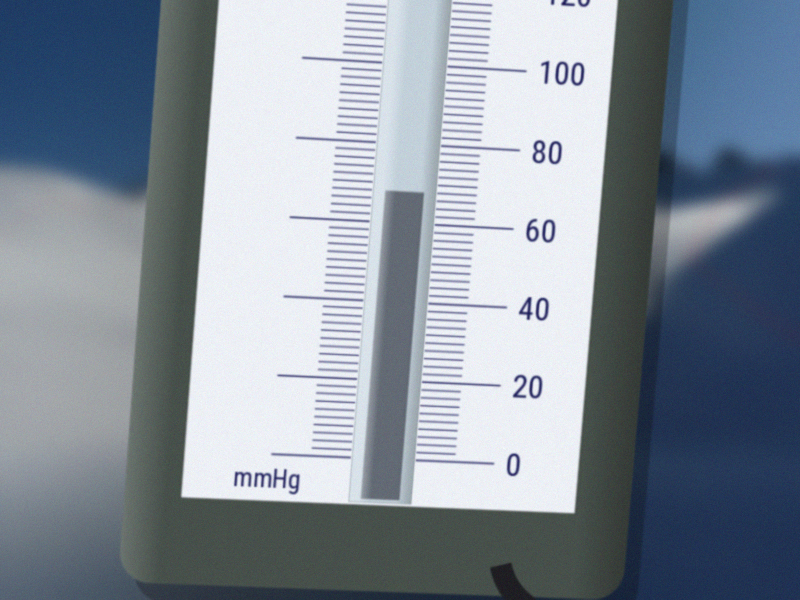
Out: {"value": 68, "unit": "mmHg"}
